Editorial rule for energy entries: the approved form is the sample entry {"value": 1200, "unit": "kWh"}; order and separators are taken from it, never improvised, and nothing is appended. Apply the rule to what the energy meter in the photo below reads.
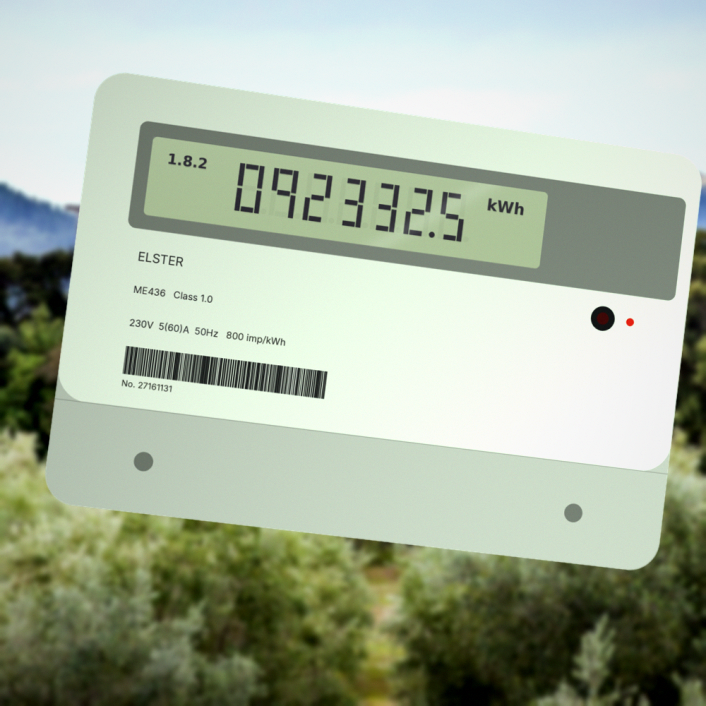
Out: {"value": 92332.5, "unit": "kWh"}
